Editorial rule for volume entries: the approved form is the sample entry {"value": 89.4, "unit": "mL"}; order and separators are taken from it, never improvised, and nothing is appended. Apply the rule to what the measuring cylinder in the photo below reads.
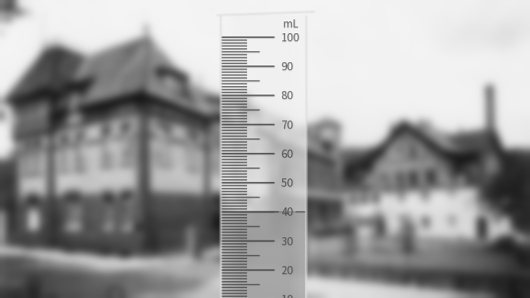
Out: {"value": 40, "unit": "mL"}
